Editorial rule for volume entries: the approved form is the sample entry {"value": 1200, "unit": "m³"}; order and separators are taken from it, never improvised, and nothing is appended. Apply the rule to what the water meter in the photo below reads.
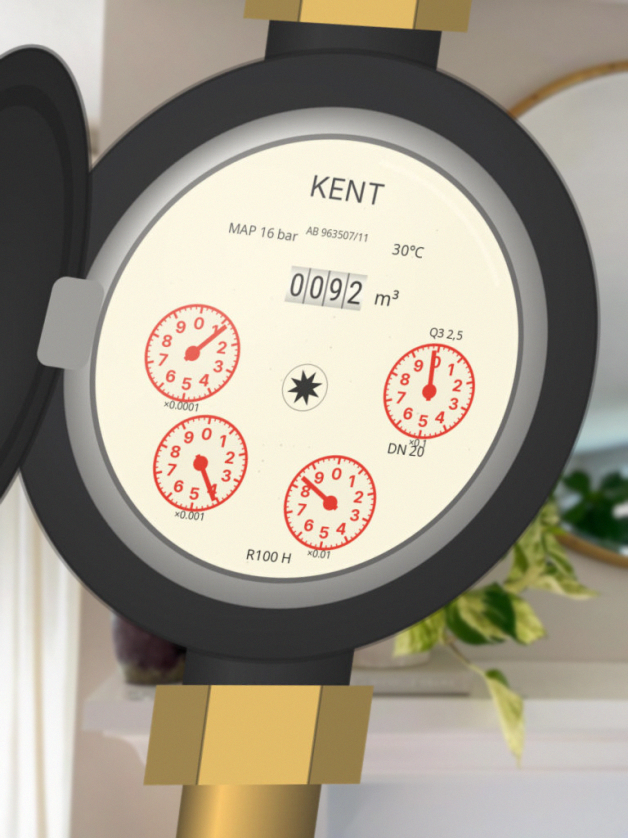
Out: {"value": 91.9841, "unit": "m³"}
